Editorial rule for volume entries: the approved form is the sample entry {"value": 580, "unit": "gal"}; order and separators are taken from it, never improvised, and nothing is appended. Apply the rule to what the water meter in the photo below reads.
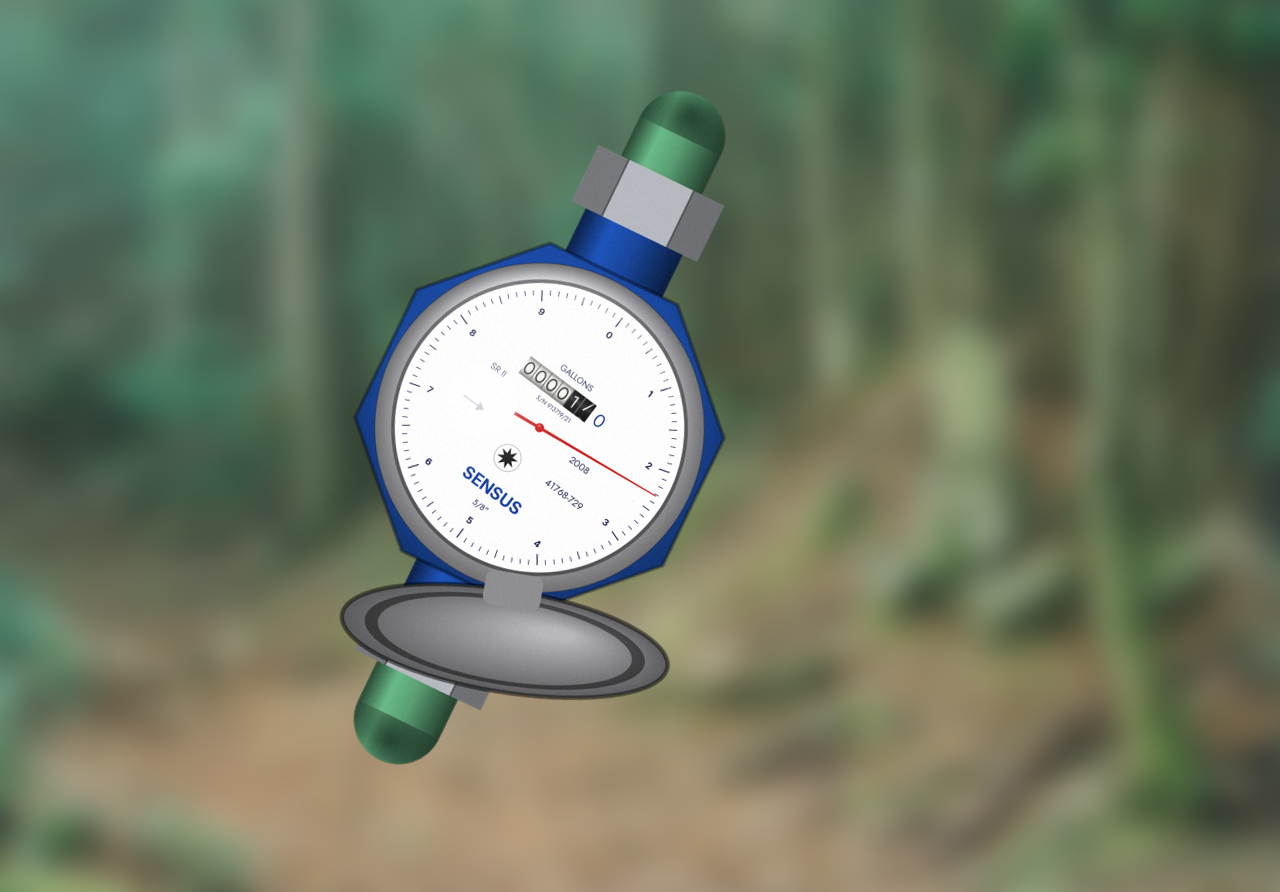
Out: {"value": 172.3, "unit": "gal"}
